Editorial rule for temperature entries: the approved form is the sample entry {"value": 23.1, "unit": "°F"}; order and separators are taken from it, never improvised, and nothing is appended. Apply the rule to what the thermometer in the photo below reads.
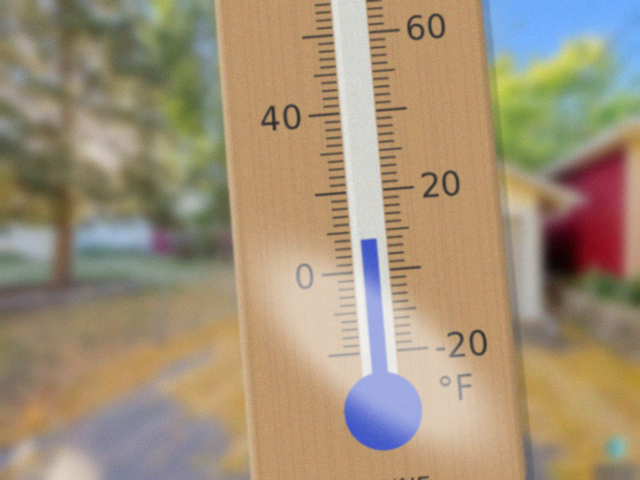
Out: {"value": 8, "unit": "°F"}
